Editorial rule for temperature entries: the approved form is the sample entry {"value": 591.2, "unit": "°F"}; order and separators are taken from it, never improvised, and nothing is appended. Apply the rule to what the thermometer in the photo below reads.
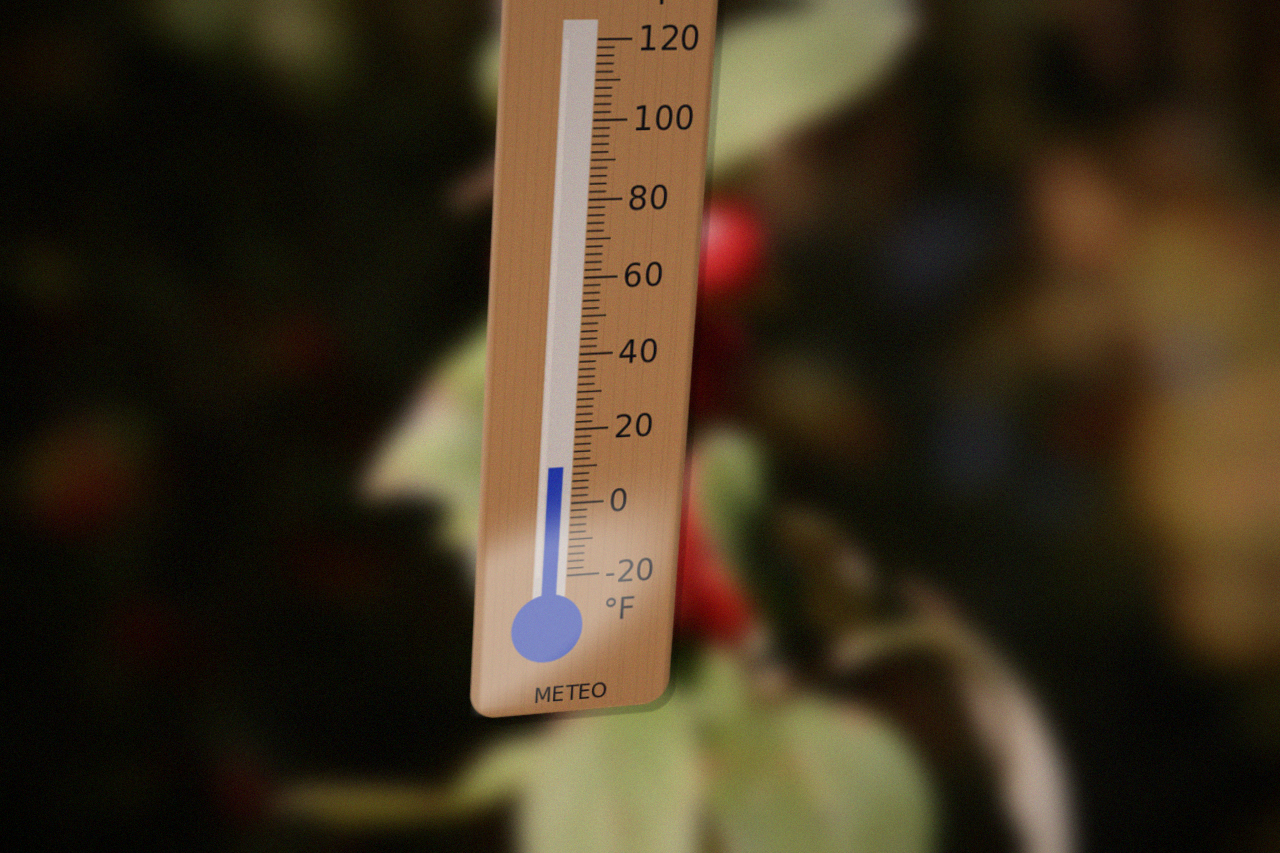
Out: {"value": 10, "unit": "°F"}
